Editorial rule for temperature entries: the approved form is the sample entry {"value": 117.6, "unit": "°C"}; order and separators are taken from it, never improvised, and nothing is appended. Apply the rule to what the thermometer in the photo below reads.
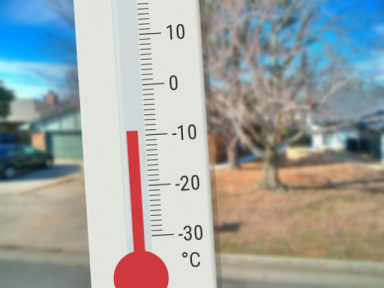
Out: {"value": -9, "unit": "°C"}
